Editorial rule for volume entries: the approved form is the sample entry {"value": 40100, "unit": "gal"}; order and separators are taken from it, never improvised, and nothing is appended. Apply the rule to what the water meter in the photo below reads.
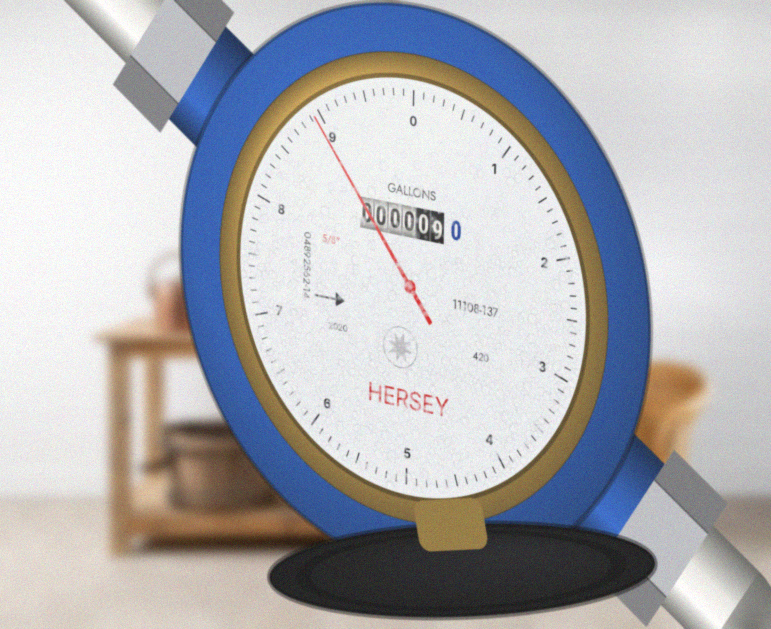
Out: {"value": 88.9, "unit": "gal"}
